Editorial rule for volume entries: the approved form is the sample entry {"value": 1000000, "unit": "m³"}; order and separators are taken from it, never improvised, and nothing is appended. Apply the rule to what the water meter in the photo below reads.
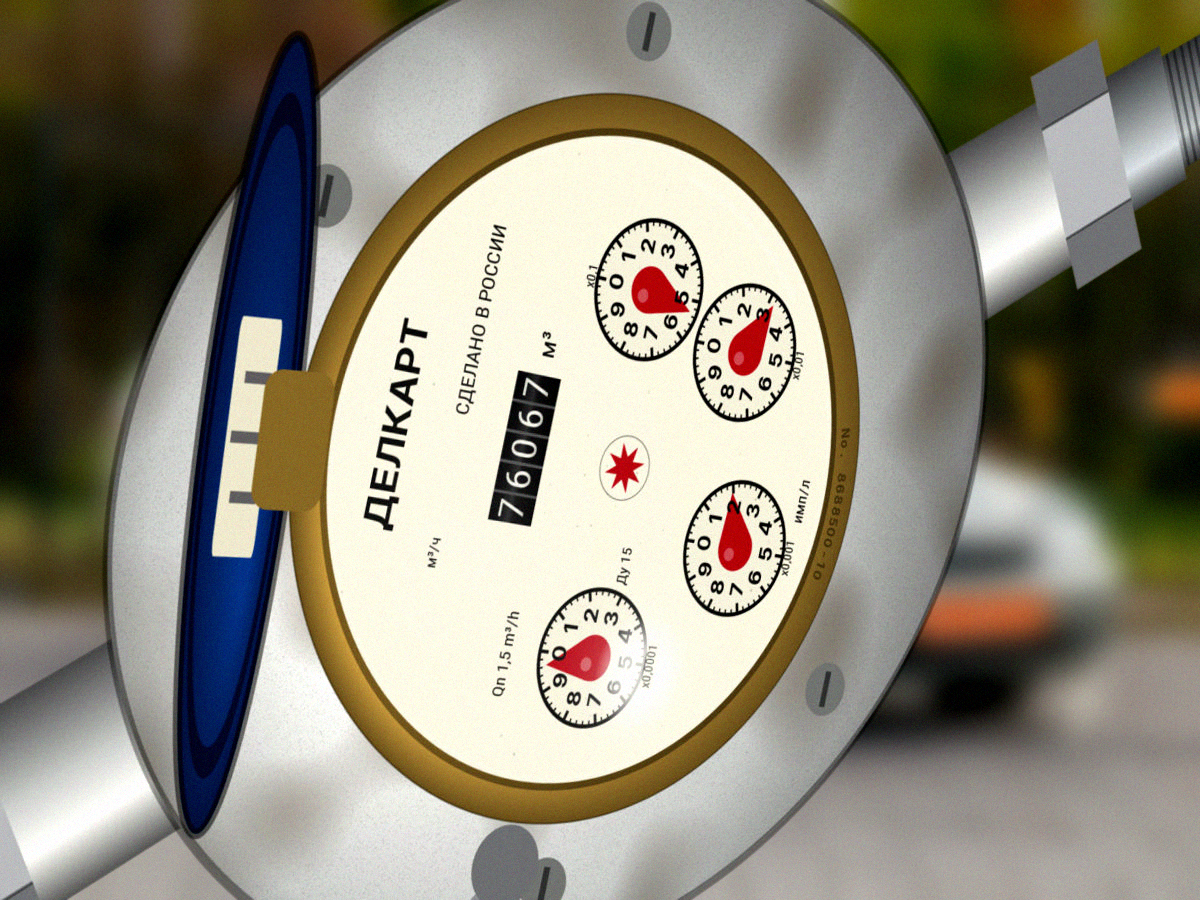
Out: {"value": 76067.5319, "unit": "m³"}
